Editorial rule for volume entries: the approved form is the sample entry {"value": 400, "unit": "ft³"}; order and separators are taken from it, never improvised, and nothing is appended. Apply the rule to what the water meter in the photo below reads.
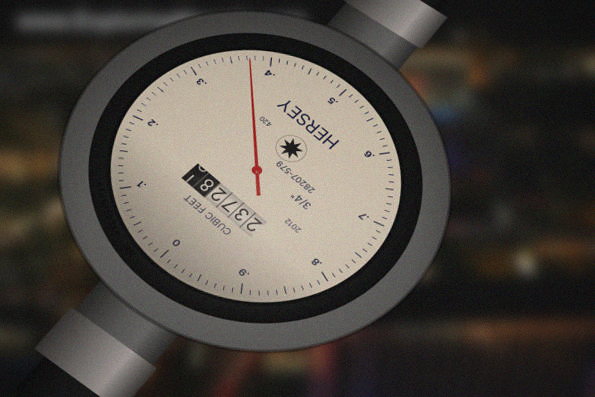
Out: {"value": 237281.37, "unit": "ft³"}
